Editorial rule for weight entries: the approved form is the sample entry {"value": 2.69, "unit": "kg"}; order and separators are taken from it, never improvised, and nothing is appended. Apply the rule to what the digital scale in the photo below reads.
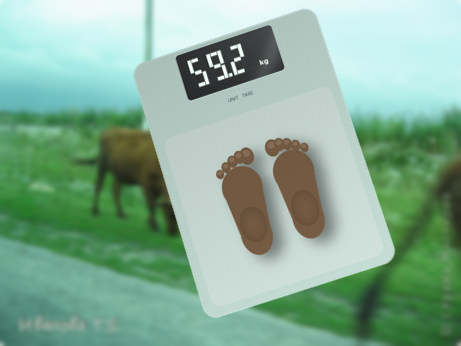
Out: {"value": 59.2, "unit": "kg"}
